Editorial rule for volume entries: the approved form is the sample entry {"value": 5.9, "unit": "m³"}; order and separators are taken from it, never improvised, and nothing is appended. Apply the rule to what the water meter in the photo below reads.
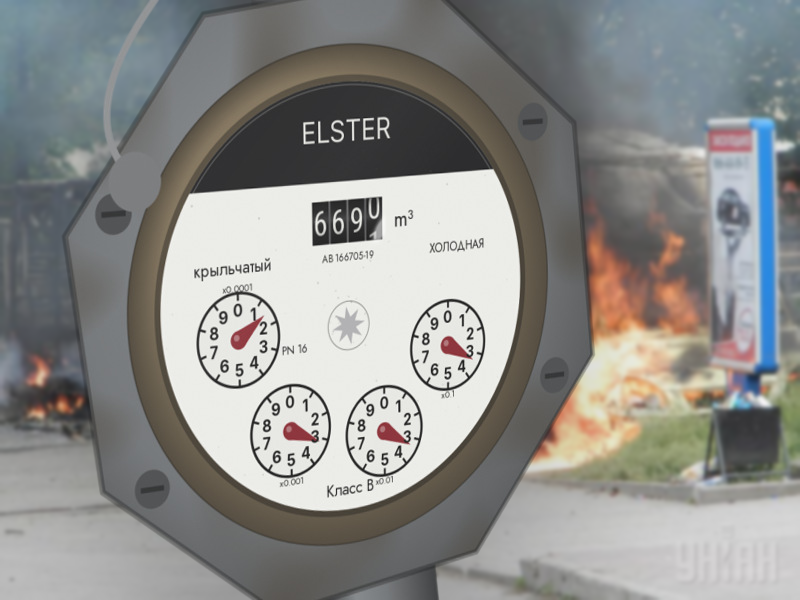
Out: {"value": 6690.3331, "unit": "m³"}
